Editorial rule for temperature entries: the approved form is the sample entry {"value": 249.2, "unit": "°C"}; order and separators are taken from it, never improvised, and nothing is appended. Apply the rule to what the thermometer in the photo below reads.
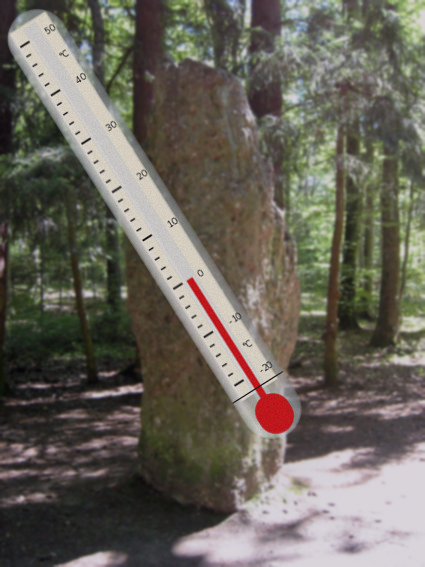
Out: {"value": 0, "unit": "°C"}
